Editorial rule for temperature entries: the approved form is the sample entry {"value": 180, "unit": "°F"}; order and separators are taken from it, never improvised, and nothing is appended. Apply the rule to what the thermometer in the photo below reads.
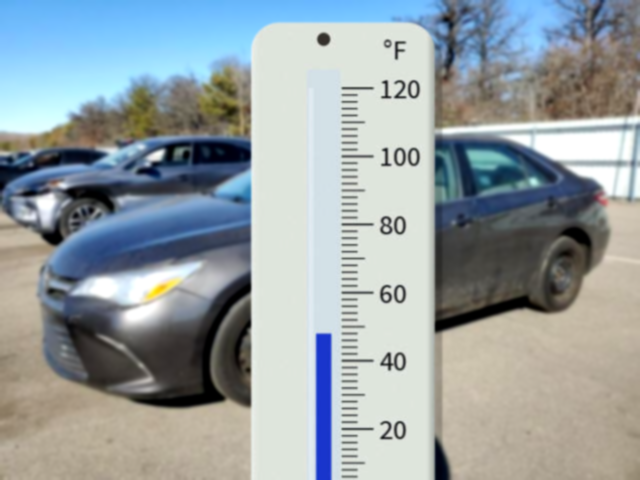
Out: {"value": 48, "unit": "°F"}
